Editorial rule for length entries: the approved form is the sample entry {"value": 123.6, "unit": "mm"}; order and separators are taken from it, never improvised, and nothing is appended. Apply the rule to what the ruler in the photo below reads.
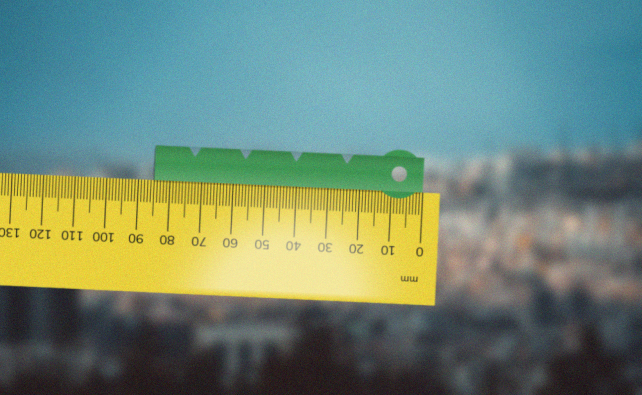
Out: {"value": 85, "unit": "mm"}
